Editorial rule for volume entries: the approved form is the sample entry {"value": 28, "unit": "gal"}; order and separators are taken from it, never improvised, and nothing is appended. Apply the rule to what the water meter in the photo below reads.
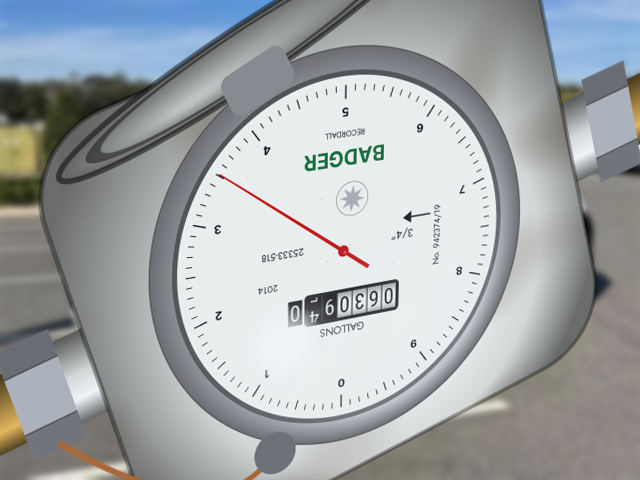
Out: {"value": 630943.5, "unit": "gal"}
